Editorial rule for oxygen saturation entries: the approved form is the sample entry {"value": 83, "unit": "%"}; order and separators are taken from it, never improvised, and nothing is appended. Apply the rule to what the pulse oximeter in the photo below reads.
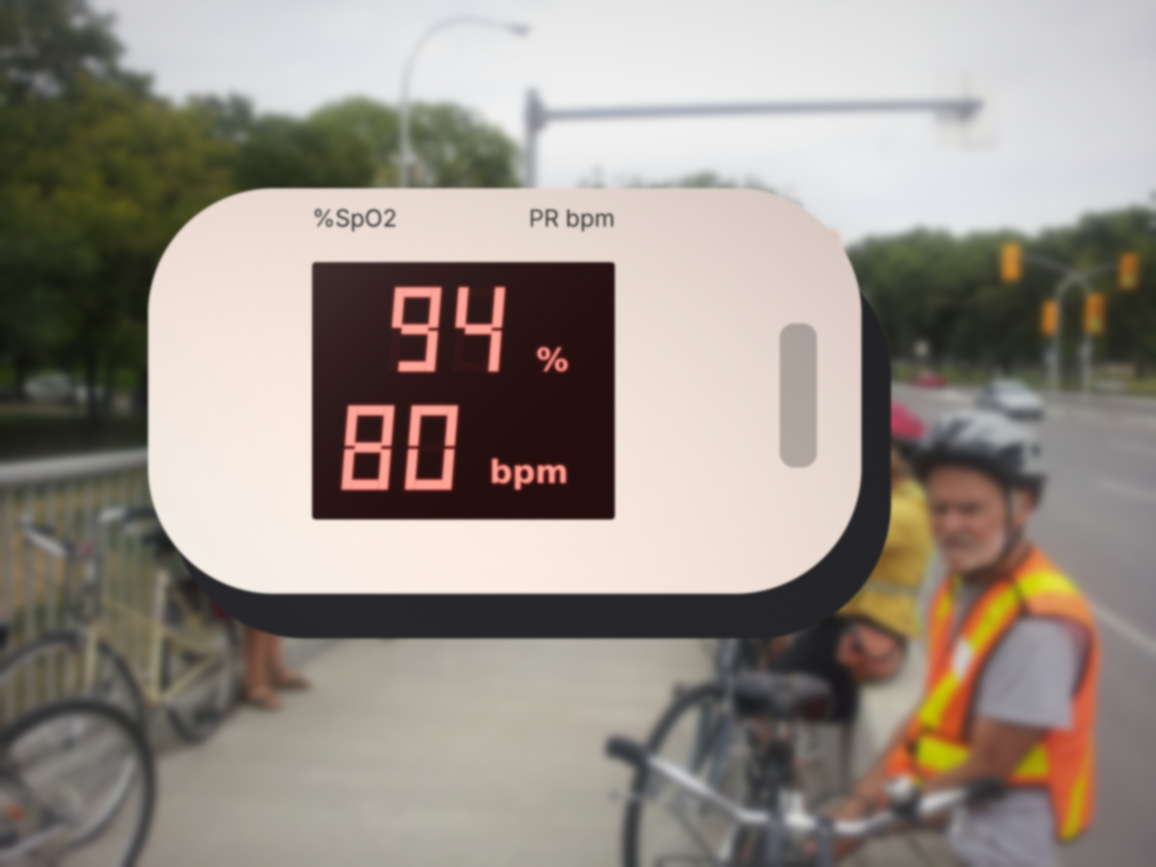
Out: {"value": 94, "unit": "%"}
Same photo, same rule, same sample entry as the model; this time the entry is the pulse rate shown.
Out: {"value": 80, "unit": "bpm"}
